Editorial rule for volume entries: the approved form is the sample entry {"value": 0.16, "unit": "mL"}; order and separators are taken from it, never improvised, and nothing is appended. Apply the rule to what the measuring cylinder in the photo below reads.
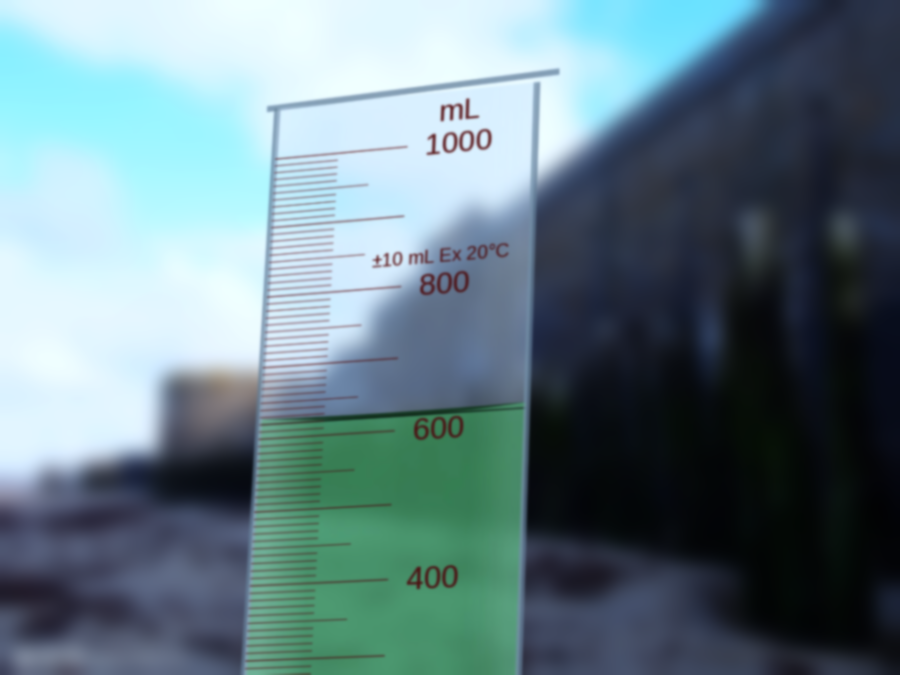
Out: {"value": 620, "unit": "mL"}
